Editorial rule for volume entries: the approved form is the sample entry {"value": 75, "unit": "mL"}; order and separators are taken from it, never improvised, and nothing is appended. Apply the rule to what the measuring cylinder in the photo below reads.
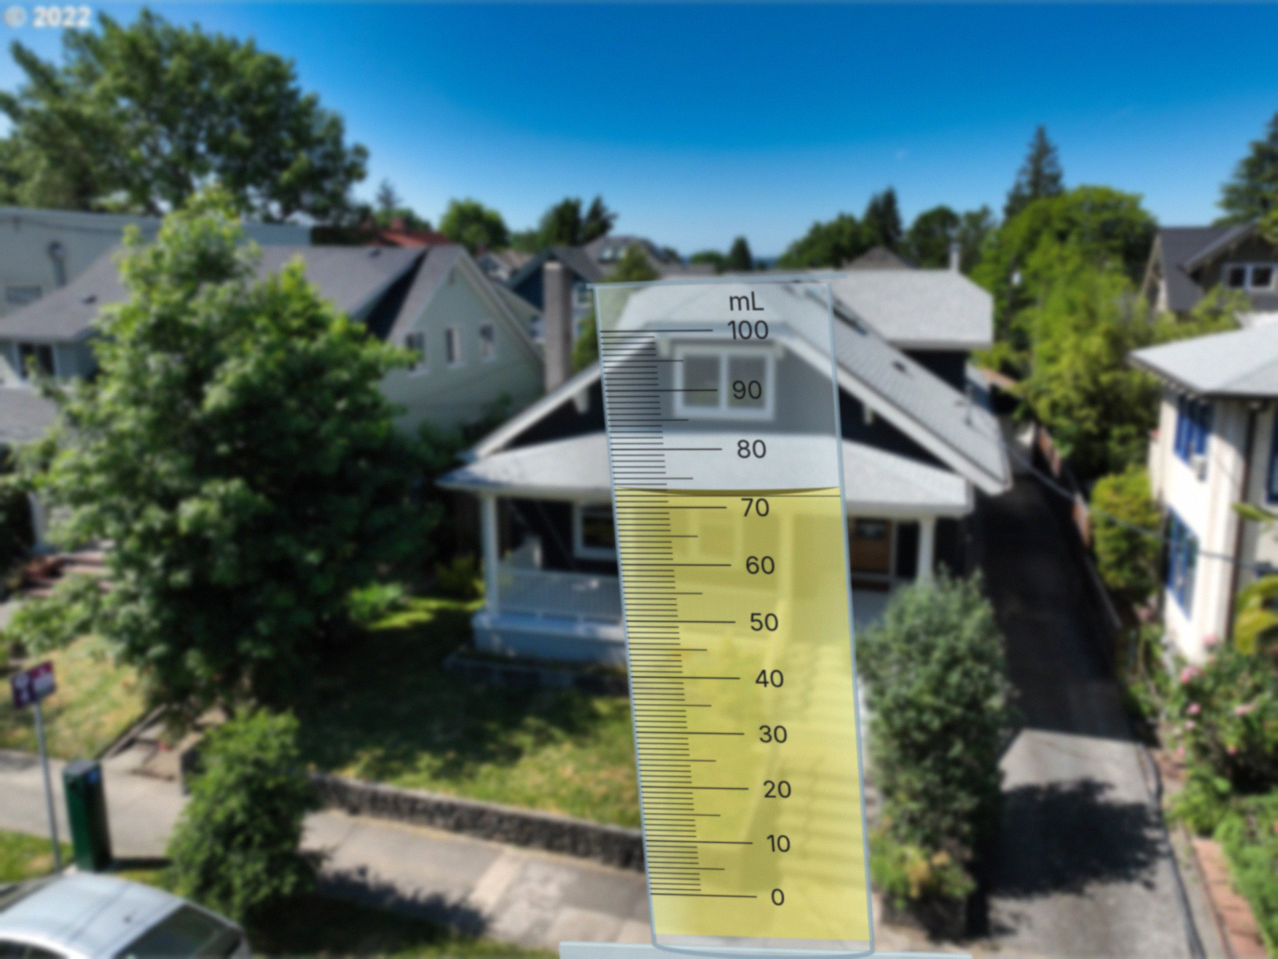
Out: {"value": 72, "unit": "mL"}
